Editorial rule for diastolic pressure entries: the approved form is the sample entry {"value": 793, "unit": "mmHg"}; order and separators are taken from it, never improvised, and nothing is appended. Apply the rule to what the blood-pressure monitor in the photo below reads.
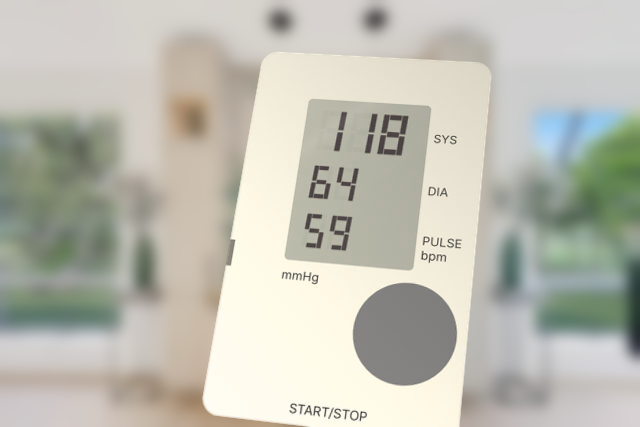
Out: {"value": 64, "unit": "mmHg"}
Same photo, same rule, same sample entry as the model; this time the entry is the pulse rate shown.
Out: {"value": 59, "unit": "bpm"}
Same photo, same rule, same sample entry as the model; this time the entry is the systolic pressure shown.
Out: {"value": 118, "unit": "mmHg"}
